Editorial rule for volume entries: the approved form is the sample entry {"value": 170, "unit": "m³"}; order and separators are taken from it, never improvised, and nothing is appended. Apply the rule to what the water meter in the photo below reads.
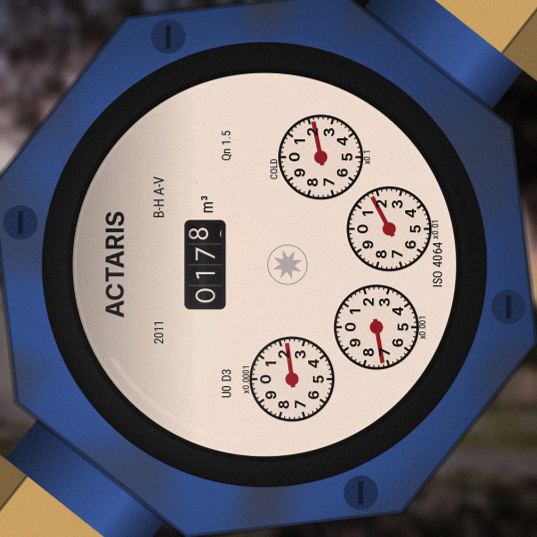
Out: {"value": 178.2172, "unit": "m³"}
